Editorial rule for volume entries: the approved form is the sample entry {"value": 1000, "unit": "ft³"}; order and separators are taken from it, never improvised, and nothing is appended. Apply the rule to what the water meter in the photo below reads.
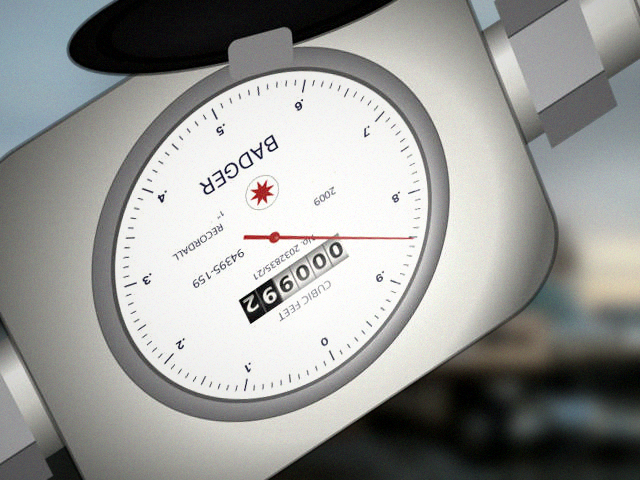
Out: {"value": 991.85, "unit": "ft³"}
